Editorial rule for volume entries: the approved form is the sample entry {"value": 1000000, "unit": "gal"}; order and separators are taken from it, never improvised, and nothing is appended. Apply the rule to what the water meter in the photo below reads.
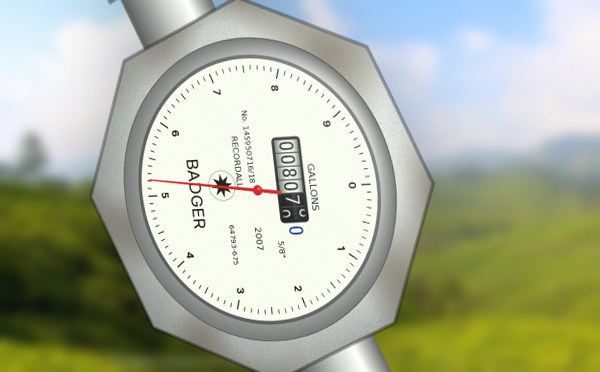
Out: {"value": 80785.2, "unit": "gal"}
